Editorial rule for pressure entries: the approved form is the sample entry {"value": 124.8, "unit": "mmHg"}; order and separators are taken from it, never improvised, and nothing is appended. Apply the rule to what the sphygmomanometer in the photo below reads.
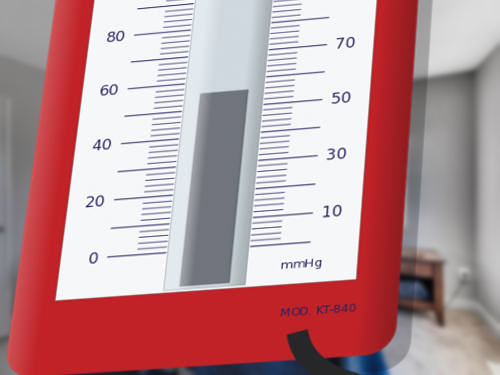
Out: {"value": 56, "unit": "mmHg"}
